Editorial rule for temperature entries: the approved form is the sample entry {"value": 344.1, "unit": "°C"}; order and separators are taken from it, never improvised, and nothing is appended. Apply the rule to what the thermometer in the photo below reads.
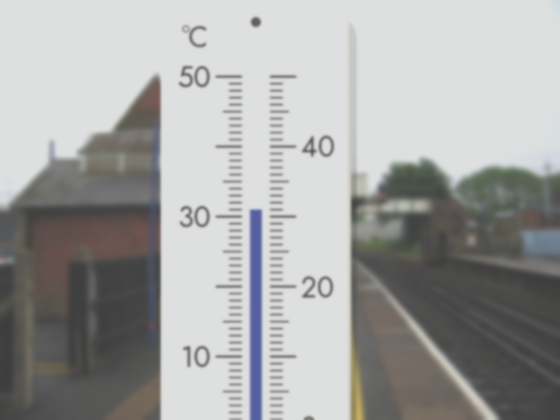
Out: {"value": 31, "unit": "°C"}
